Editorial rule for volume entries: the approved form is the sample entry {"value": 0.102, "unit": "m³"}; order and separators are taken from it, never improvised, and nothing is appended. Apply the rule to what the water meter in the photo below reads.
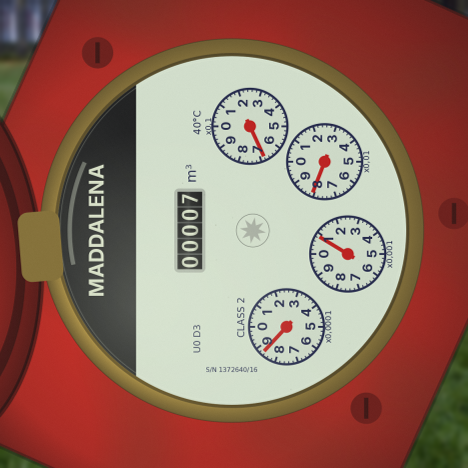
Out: {"value": 7.6808, "unit": "m³"}
